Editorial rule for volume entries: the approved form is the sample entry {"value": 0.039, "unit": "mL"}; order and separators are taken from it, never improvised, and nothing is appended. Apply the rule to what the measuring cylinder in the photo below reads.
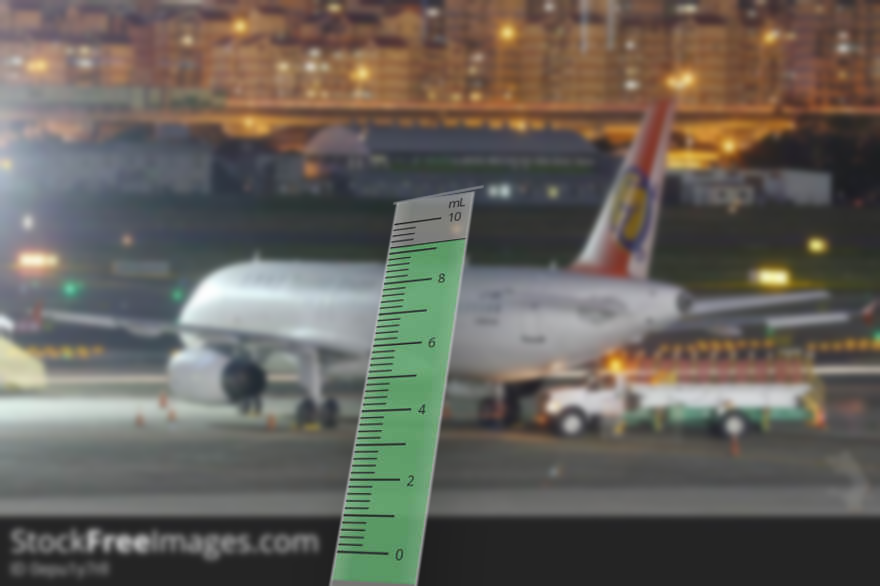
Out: {"value": 9.2, "unit": "mL"}
